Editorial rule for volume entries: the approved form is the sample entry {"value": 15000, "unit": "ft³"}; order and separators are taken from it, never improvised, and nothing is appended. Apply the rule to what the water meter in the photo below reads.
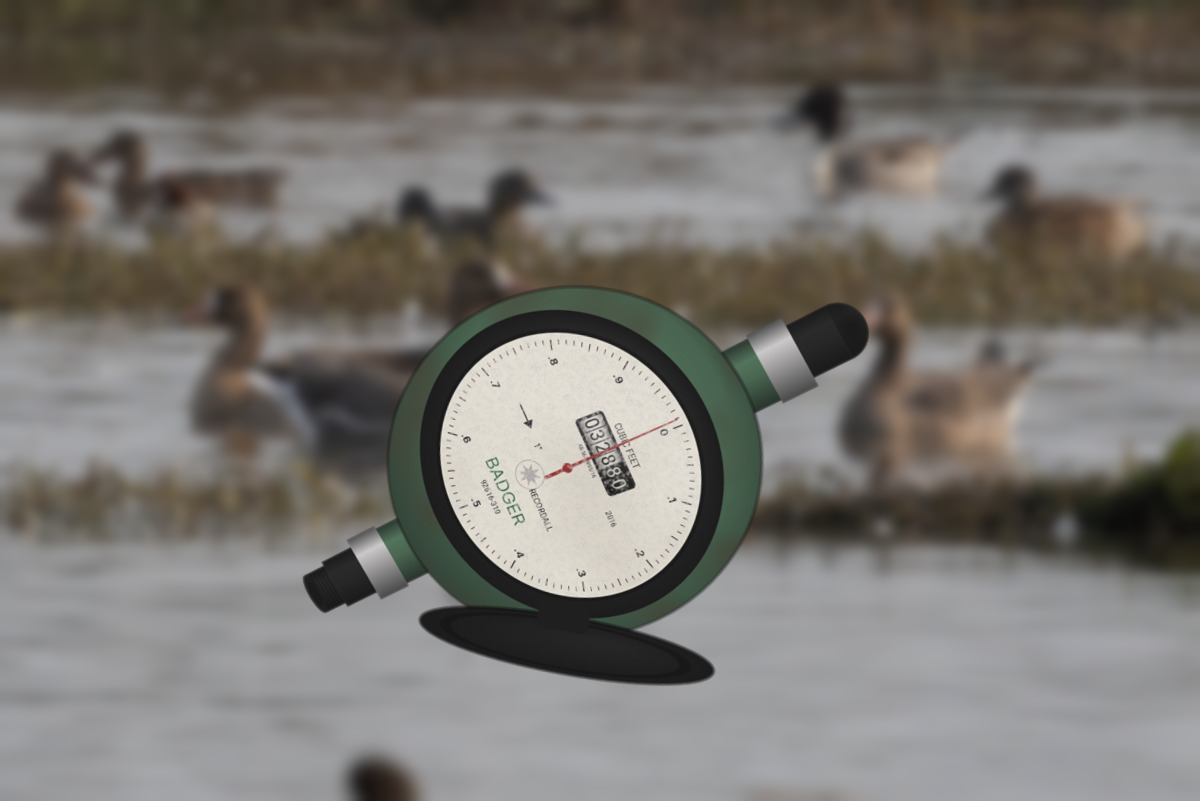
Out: {"value": 32879.99, "unit": "ft³"}
